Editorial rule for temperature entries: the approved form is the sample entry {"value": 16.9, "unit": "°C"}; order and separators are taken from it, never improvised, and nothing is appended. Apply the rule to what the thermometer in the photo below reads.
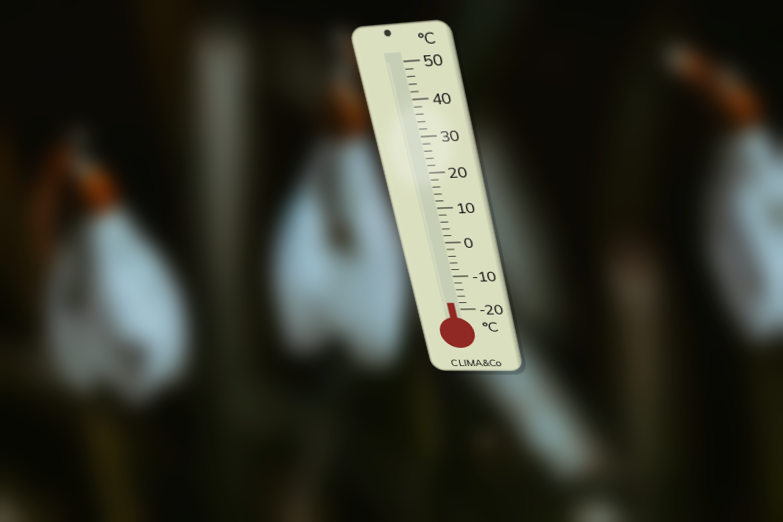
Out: {"value": -18, "unit": "°C"}
